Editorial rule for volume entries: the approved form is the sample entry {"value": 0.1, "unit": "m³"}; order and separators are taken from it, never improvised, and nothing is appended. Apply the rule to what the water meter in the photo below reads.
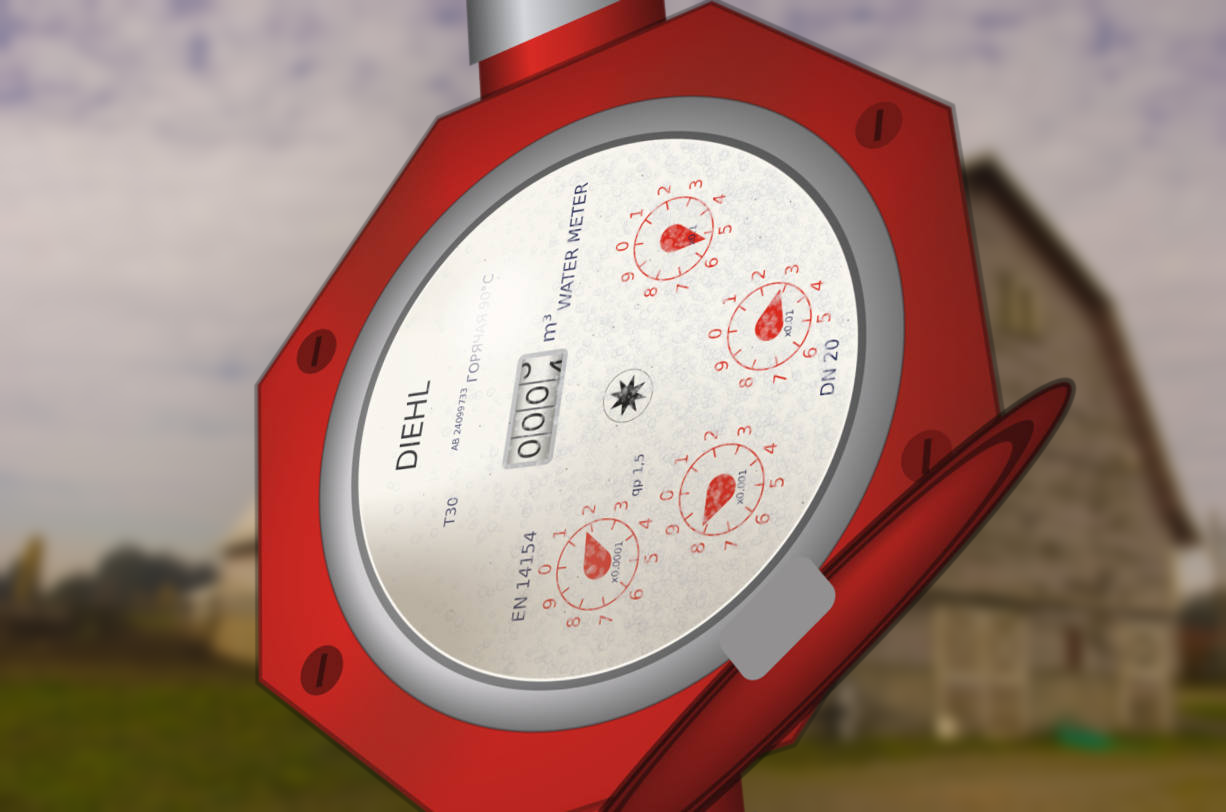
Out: {"value": 3.5281, "unit": "m³"}
